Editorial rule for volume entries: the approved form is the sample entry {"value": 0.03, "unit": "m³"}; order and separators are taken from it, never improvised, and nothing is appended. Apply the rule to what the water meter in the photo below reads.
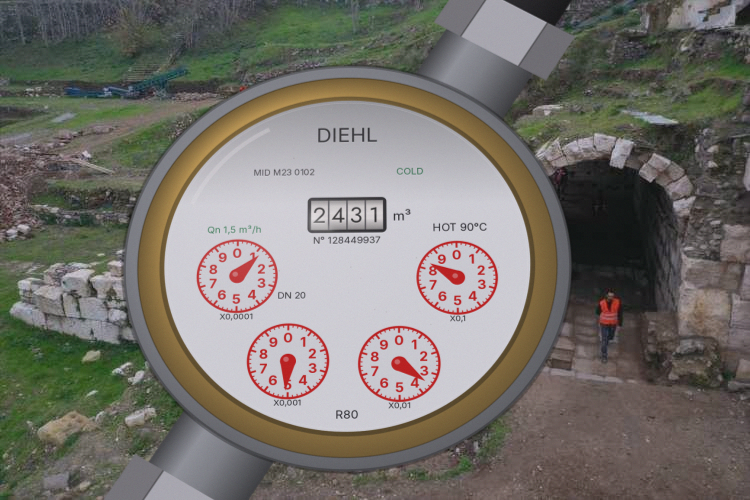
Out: {"value": 2431.8351, "unit": "m³"}
